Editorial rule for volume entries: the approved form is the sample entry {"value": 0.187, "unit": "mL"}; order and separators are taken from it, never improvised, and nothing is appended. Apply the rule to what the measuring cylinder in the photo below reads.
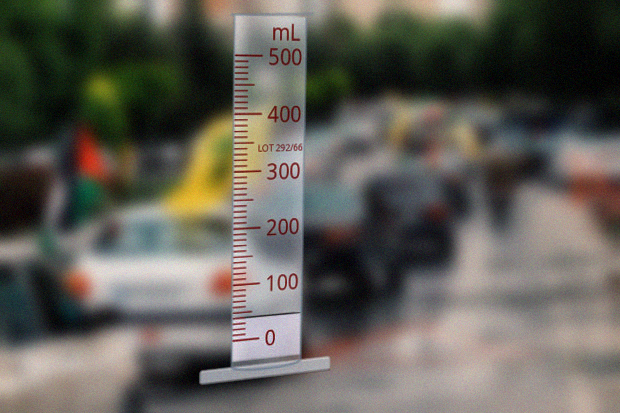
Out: {"value": 40, "unit": "mL"}
